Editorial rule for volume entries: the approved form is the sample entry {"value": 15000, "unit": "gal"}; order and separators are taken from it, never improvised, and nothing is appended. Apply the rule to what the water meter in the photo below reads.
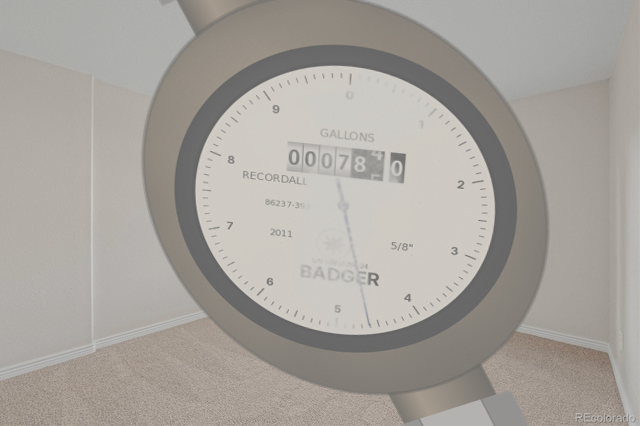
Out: {"value": 7844.6, "unit": "gal"}
